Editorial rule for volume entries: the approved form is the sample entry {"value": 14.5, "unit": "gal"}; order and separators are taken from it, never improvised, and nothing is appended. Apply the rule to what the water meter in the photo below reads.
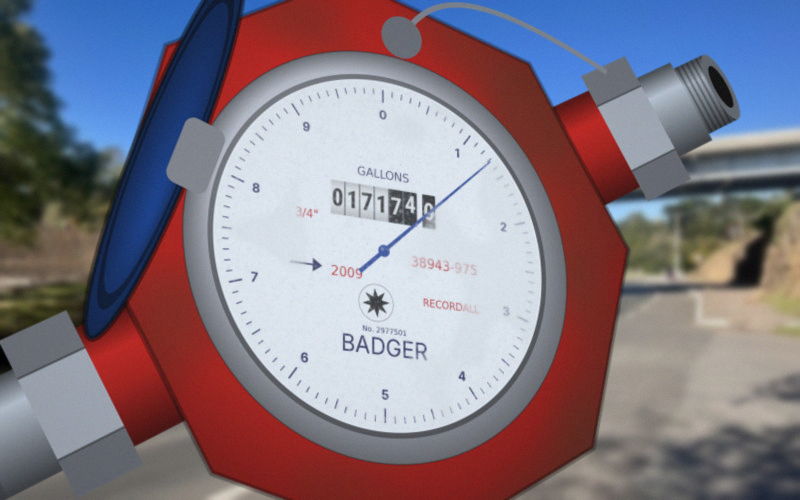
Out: {"value": 171741.3, "unit": "gal"}
